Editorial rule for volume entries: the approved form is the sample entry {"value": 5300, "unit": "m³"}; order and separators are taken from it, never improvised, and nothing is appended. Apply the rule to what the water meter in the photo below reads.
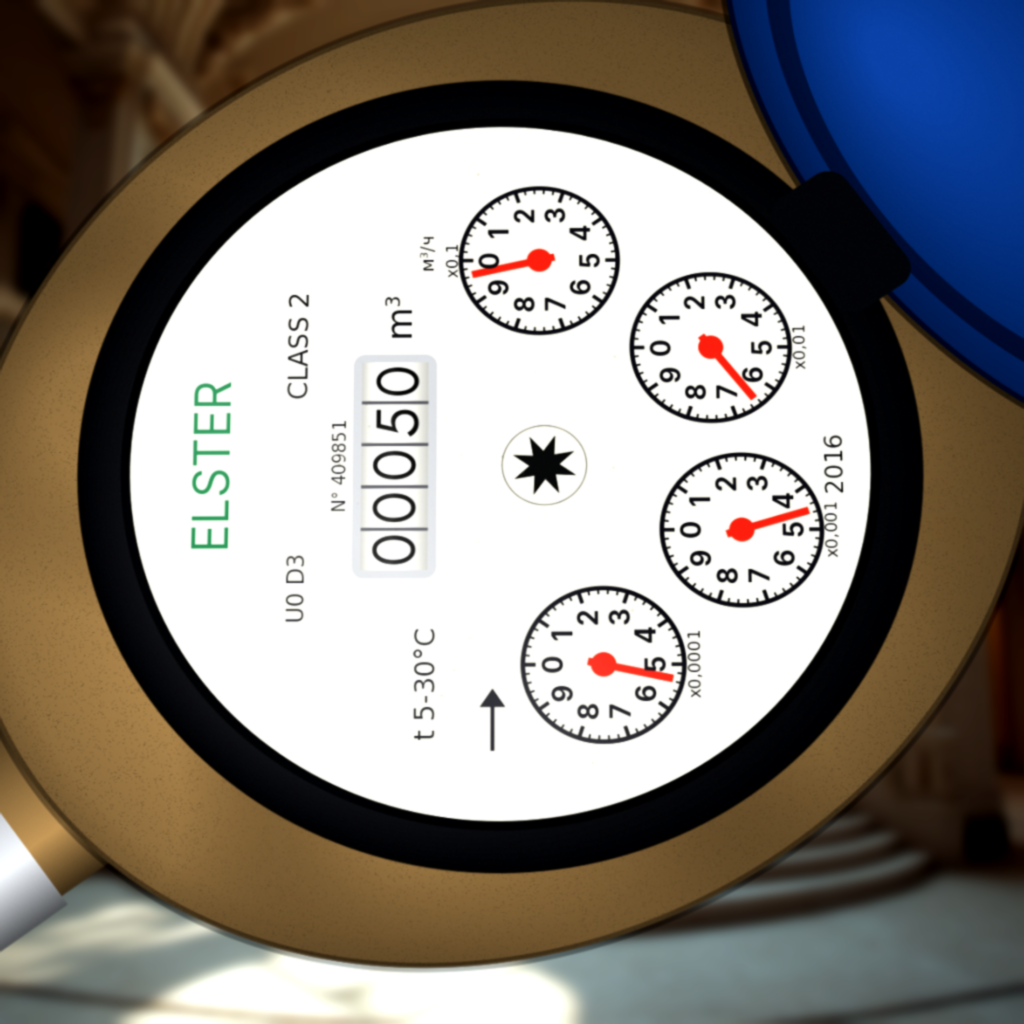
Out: {"value": 49.9645, "unit": "m³"}
